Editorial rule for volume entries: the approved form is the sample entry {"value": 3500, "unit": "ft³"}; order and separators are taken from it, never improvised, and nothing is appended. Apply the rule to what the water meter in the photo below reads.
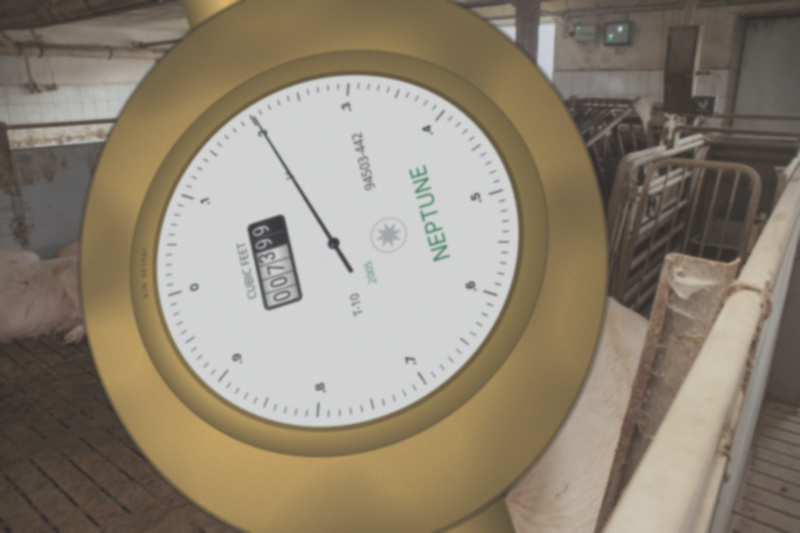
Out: {"value": 7399.20, "unit": "ft³"}
